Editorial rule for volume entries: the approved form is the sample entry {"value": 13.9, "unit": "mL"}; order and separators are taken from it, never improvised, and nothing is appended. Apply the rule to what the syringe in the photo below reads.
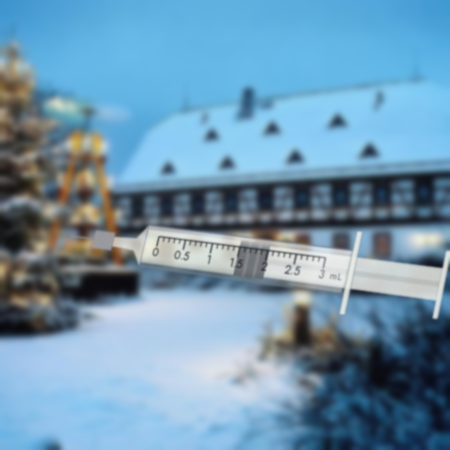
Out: {"value": 1.5, "unit": "mL"}
